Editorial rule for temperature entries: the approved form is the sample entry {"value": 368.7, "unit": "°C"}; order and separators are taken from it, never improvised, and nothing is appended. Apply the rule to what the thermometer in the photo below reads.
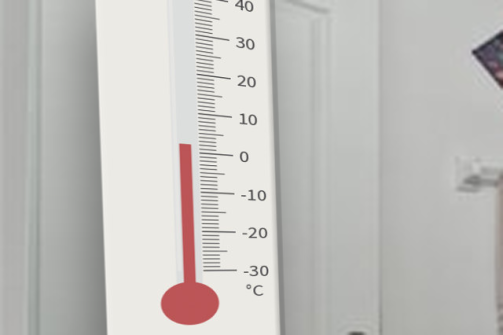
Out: {"value": 2, "unit": "°C"}
